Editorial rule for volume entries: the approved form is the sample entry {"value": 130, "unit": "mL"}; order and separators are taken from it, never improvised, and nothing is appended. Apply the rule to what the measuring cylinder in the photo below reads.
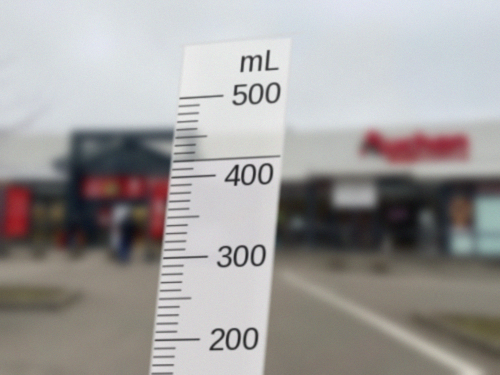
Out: {"value": 420, "unit": "mL"}
